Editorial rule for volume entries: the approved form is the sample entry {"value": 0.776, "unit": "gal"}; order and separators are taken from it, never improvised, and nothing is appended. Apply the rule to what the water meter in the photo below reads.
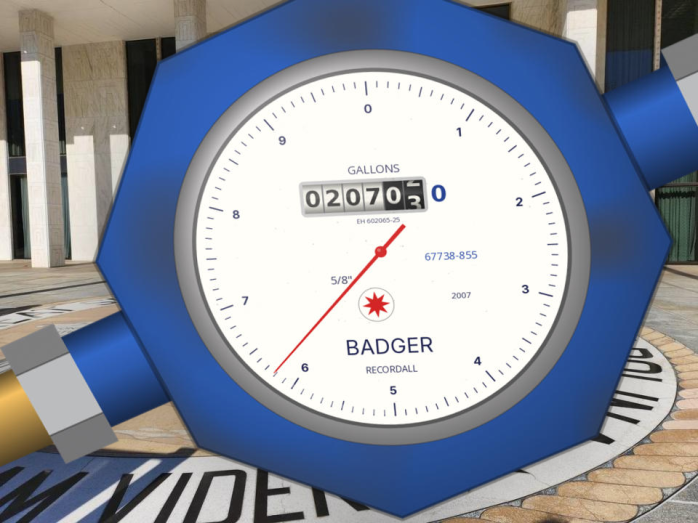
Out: {"value": 207026.2, "unit": "gal"}
